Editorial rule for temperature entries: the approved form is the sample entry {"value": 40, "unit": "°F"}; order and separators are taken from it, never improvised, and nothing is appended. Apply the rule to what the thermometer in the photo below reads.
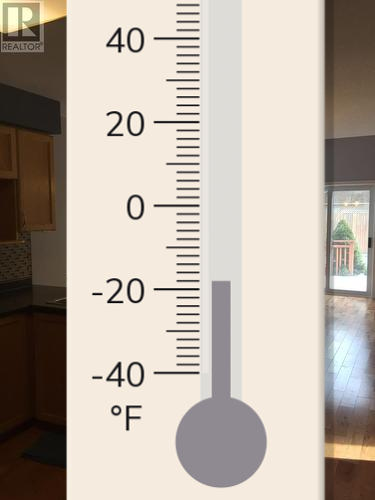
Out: {"value": -18, "unit": "°F"}
